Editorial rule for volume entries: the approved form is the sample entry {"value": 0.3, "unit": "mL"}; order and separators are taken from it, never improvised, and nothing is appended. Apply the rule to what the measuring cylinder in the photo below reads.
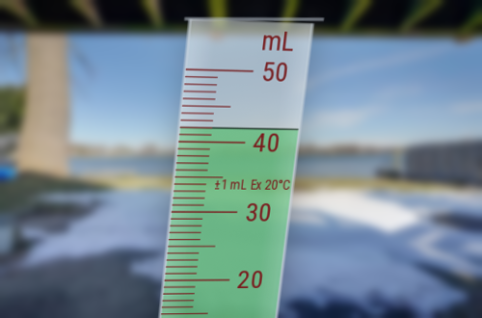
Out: {"value": 42, "unit": "mL"}
